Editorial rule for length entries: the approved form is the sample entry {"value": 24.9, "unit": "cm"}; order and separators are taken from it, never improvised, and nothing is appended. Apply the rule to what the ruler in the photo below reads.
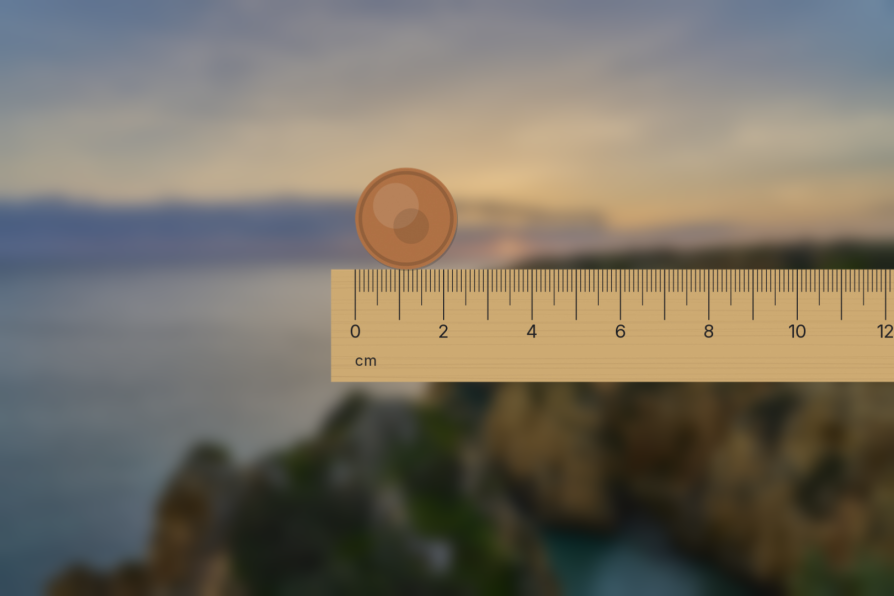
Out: {"value": 2.3, "unit": "cm"}
